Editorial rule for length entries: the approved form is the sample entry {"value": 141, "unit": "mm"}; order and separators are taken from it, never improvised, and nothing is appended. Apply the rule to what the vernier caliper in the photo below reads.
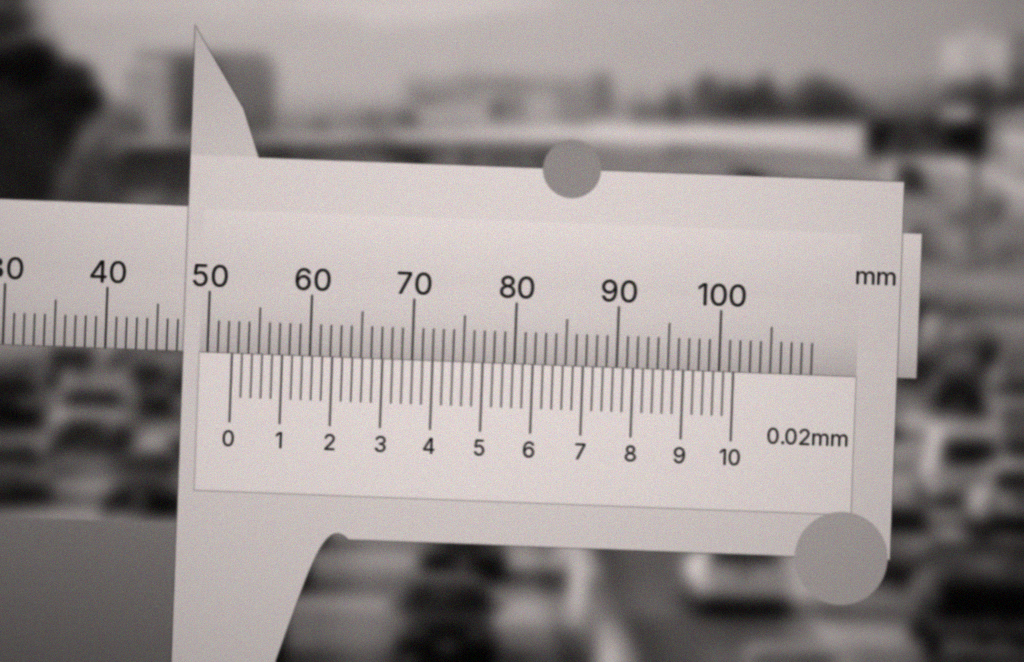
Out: {"value": 52.4, "unit": "mm"}
